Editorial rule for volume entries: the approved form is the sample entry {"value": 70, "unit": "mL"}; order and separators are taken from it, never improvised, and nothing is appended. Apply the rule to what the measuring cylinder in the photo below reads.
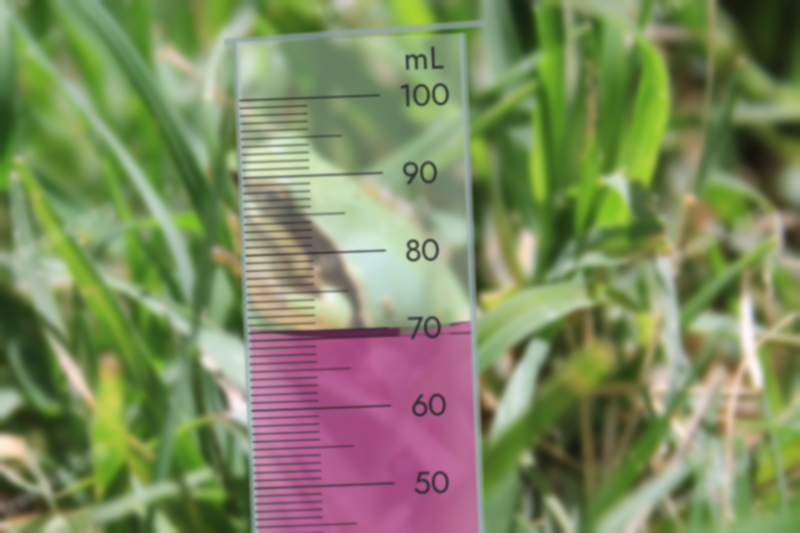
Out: {"value": 69, "unit": "mL"}
